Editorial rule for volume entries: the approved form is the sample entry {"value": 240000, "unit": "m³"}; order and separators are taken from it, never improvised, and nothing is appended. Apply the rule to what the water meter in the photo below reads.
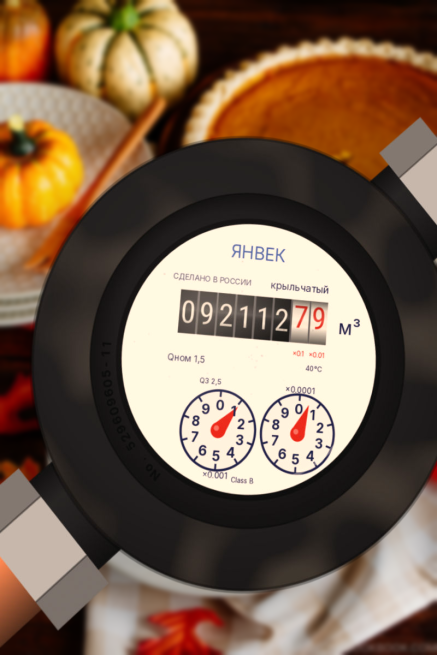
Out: {"value": 92112.7910, "unit": "m³"}
